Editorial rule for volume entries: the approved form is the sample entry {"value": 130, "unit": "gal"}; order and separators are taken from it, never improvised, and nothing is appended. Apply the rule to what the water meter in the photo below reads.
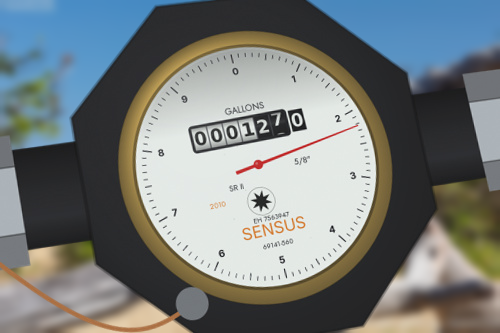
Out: {"value": 1272.2, "unit": "gal"}
